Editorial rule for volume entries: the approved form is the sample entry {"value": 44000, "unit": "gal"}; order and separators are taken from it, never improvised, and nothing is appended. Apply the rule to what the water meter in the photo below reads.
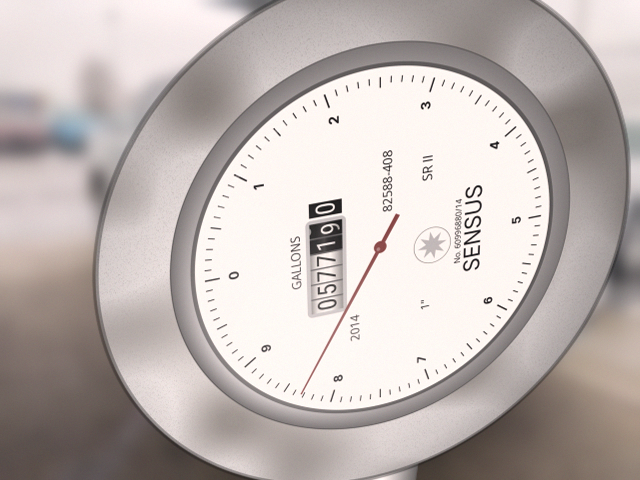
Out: {"value": 577188.3, "unit": "gal"}
